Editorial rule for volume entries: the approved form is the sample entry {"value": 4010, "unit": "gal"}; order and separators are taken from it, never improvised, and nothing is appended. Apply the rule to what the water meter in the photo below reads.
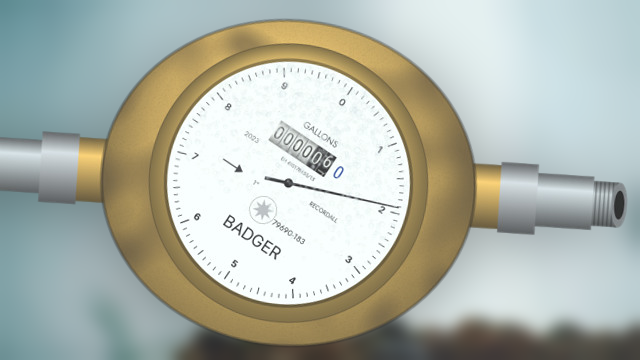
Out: {"value": 61.9, "unit": "gal"}
